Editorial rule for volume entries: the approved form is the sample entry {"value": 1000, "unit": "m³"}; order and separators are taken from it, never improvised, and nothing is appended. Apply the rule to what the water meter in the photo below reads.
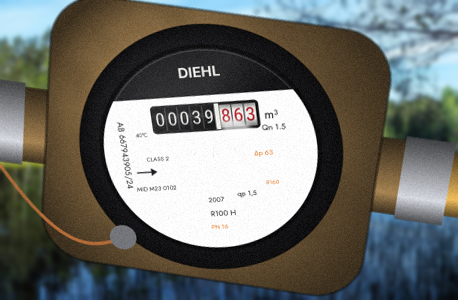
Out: {"value": 39.863, "unit": "m³"}
